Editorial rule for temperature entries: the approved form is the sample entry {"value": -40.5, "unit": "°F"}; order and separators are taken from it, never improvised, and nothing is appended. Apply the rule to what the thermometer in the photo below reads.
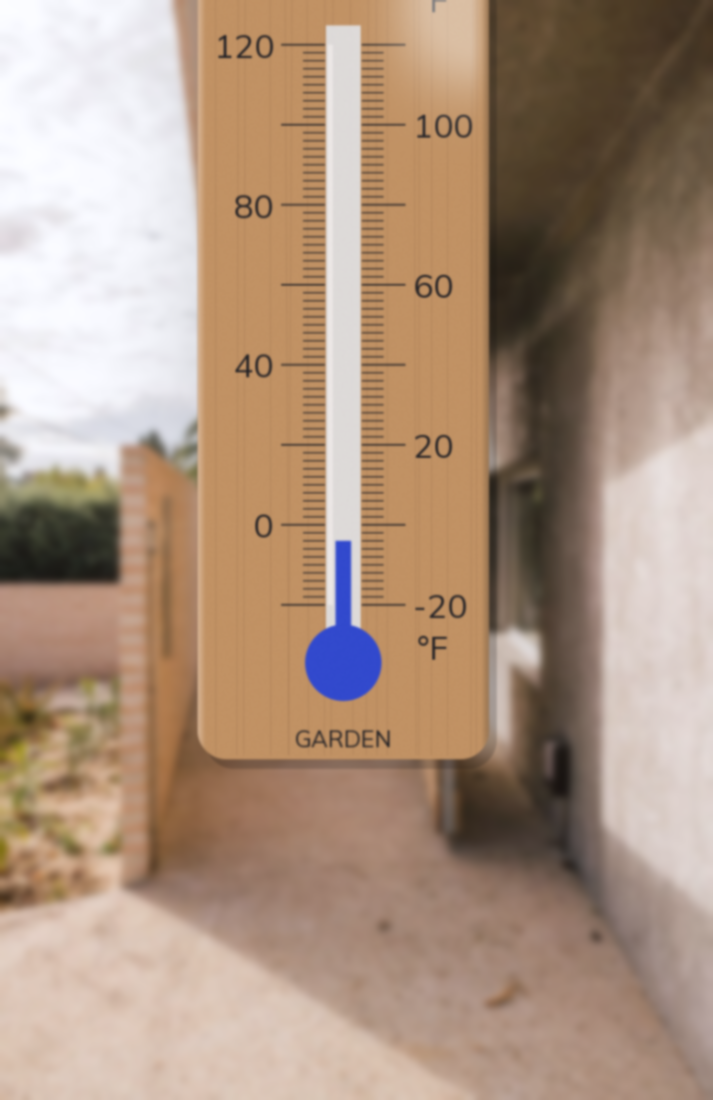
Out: {"value": -4, "unit": "°F"}
